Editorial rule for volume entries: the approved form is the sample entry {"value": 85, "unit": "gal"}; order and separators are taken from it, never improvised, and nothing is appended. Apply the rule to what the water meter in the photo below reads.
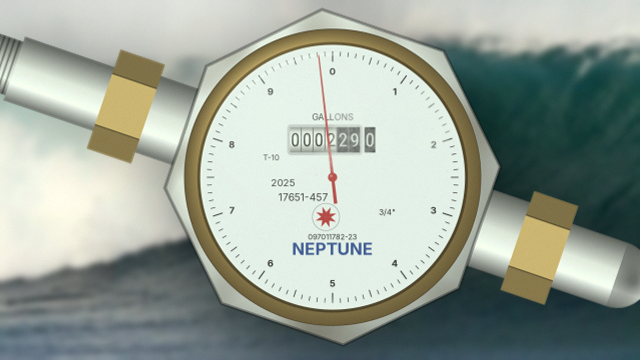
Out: {"value": 2289.8, "unit": "gal"}
